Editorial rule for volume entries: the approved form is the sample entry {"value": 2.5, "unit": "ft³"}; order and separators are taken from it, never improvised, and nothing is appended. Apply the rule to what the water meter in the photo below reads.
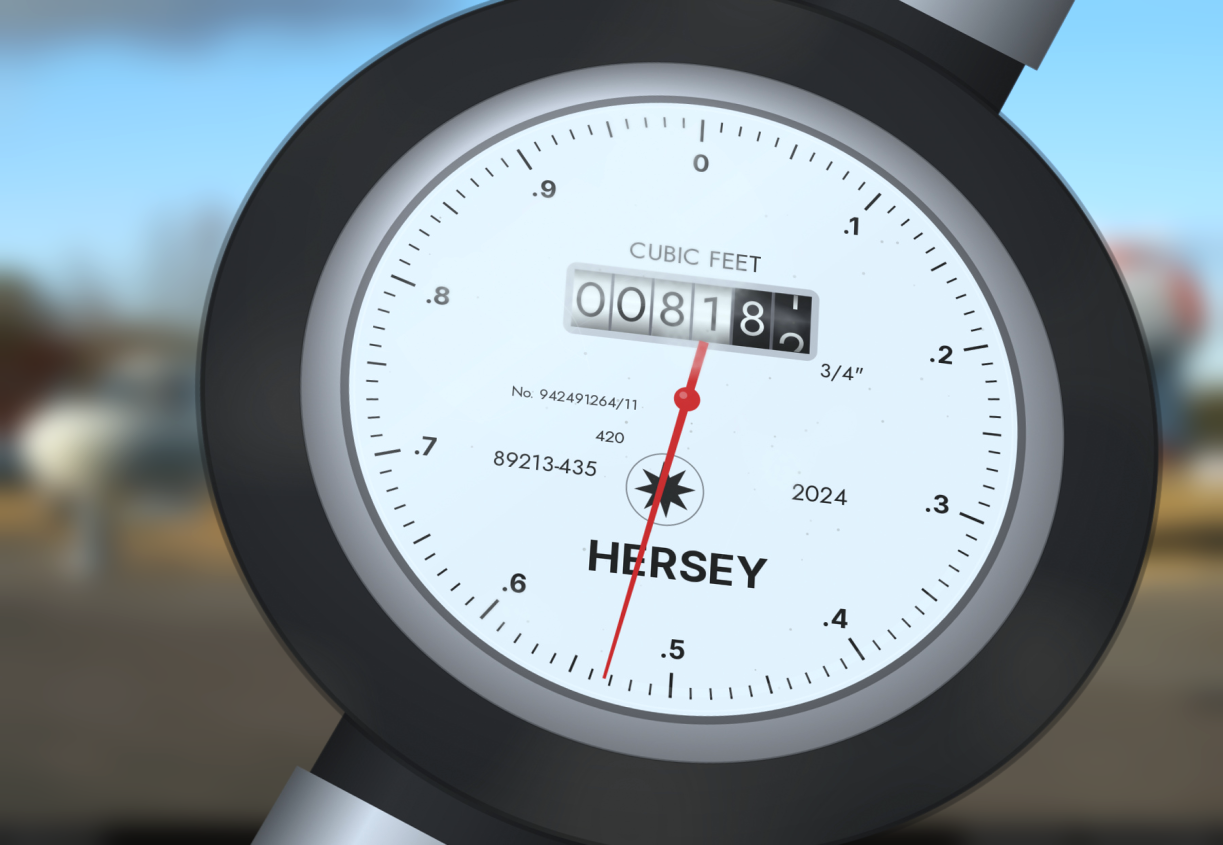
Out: {"value": 8181.53, "unit": "ft³"}
